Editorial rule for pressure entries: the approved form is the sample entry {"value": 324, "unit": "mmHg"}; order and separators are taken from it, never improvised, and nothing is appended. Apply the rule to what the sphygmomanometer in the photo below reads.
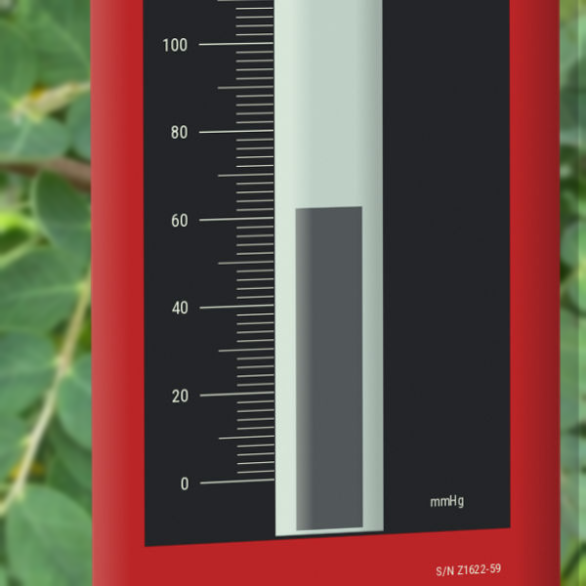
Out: {"value": 62, "unit": "mmHg"}
